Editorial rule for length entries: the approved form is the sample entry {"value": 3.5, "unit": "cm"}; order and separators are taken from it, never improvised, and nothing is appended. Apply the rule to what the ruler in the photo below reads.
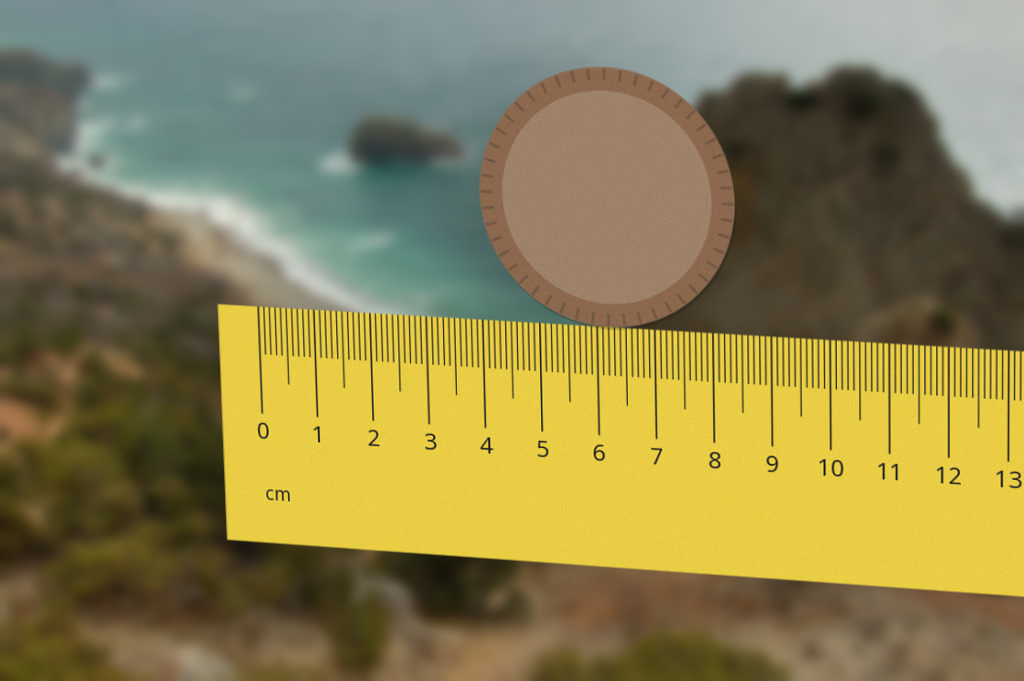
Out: {"value": 4.4, "unit": "cm"}
